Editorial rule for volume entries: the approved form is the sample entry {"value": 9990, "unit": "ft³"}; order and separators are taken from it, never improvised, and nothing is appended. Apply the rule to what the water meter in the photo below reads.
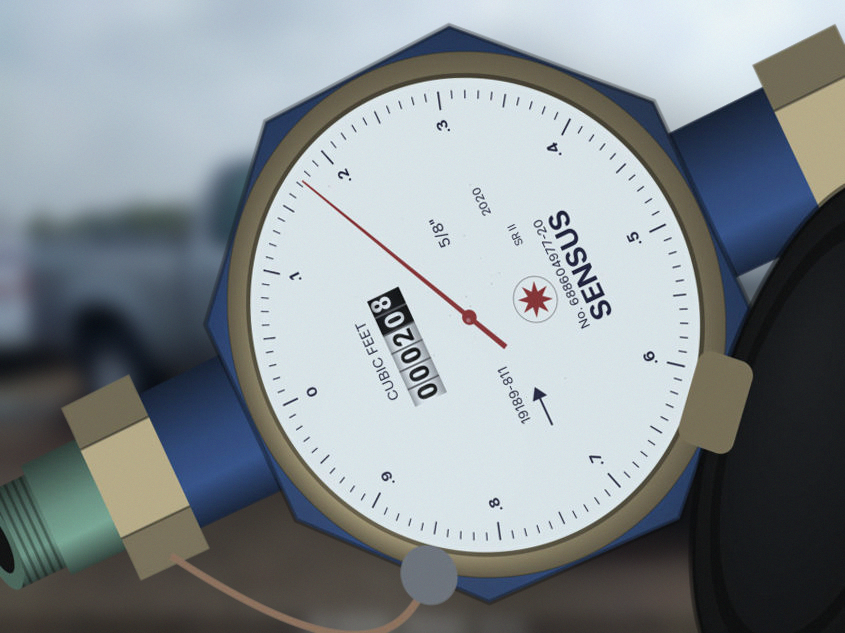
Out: {"value": 208.17, "unit": "ft³"}
